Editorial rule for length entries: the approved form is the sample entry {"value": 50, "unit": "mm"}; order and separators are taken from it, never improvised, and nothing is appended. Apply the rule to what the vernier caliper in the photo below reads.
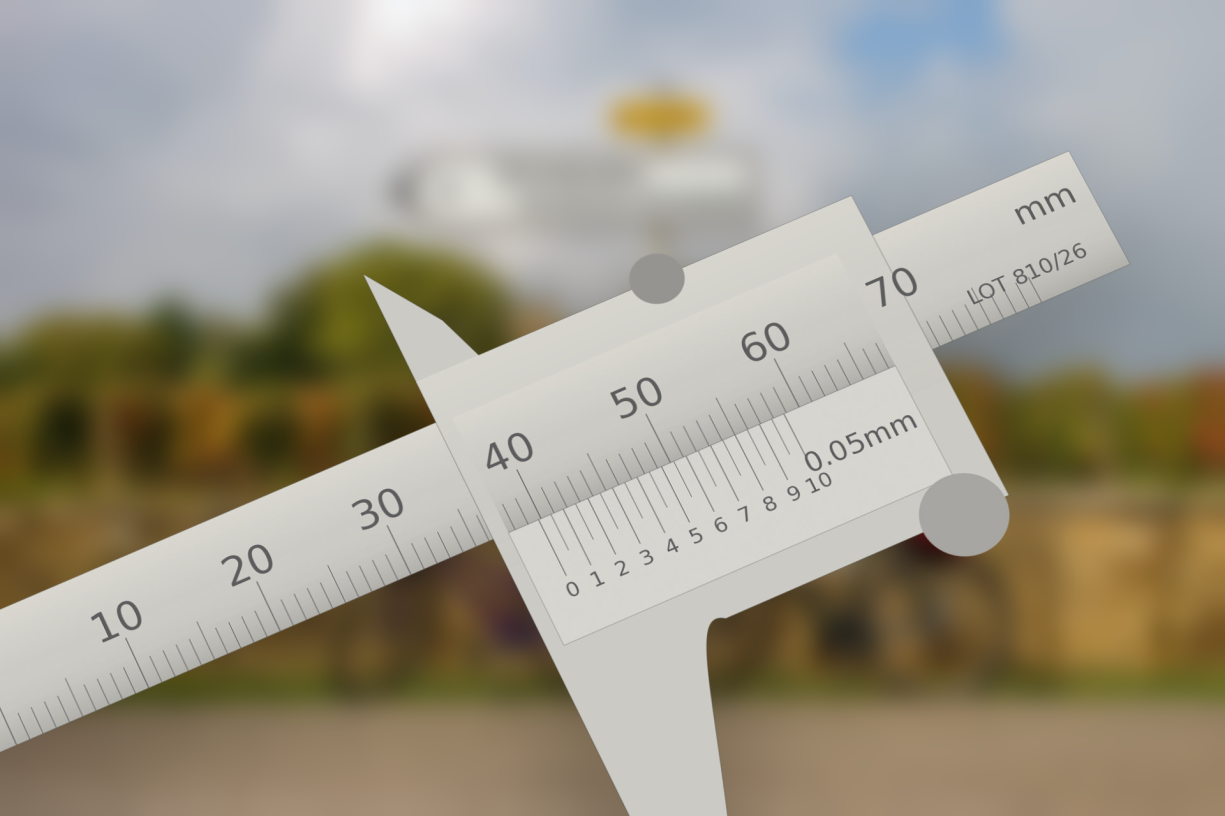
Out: {"value": 39.8, "unit": "mm"}
